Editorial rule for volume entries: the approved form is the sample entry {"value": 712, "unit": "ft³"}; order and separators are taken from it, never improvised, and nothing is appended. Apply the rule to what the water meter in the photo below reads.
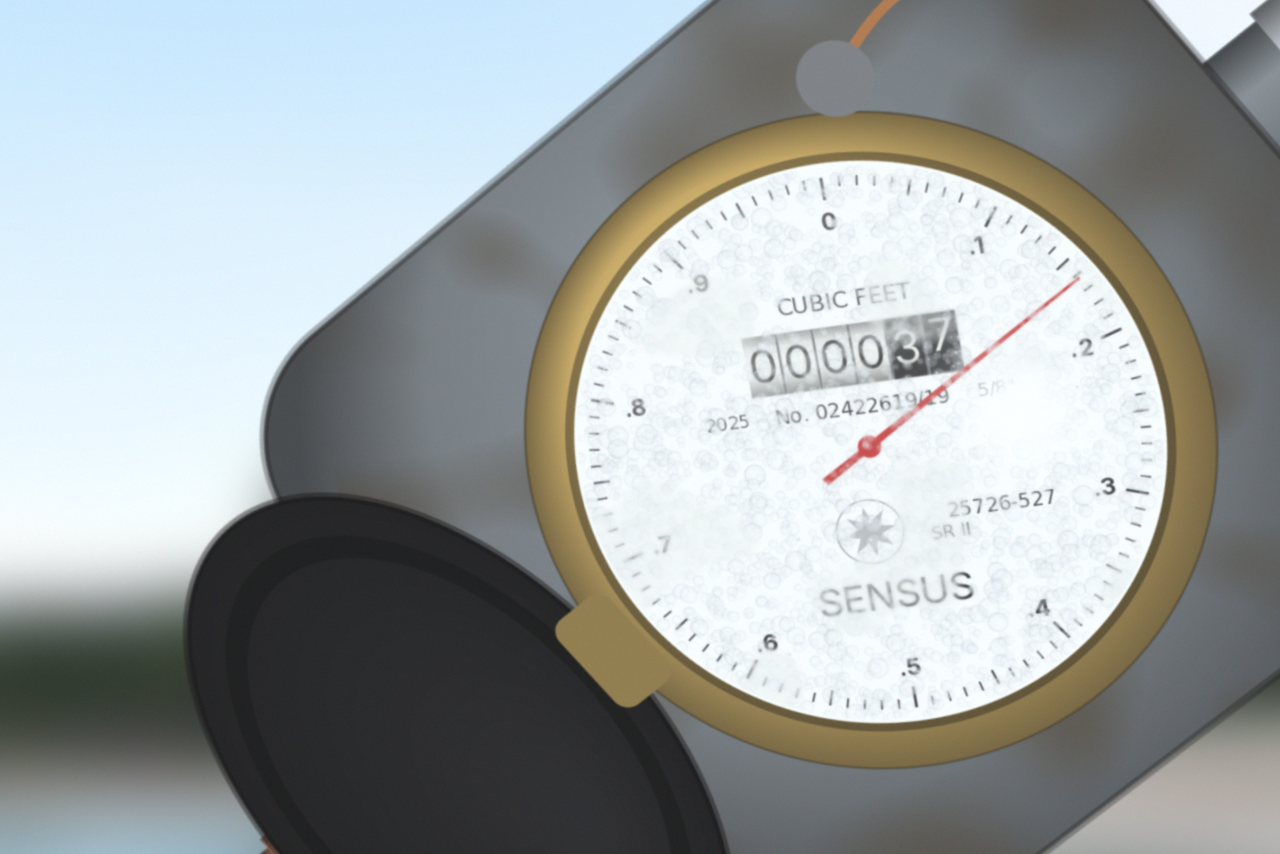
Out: {"value": 37.16, "unit": "ft³"}
